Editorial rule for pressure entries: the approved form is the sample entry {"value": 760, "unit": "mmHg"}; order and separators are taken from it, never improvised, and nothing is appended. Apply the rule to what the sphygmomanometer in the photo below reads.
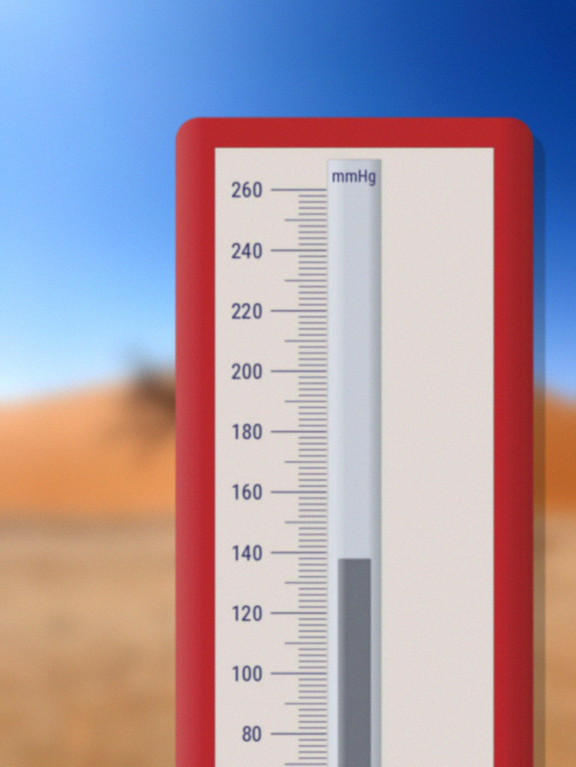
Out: {"value": 138, "unit": "mmHg"}
